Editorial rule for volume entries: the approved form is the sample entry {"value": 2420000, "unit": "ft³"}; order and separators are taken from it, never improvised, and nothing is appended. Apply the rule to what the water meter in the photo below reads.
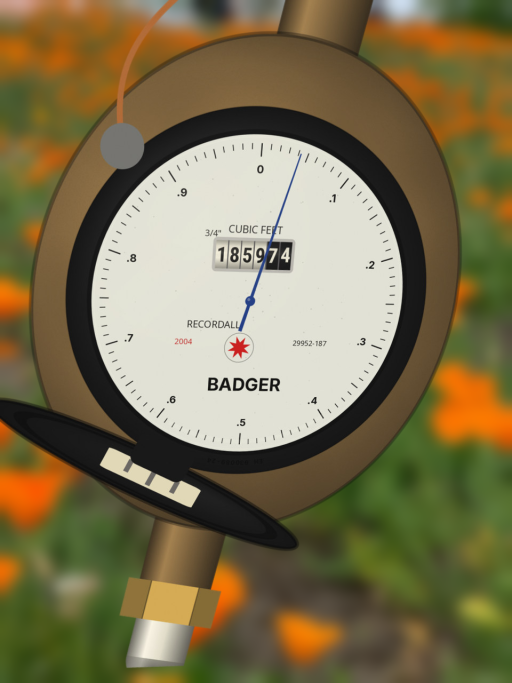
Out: {"value": 185974.04, "unit": "ft³"}
